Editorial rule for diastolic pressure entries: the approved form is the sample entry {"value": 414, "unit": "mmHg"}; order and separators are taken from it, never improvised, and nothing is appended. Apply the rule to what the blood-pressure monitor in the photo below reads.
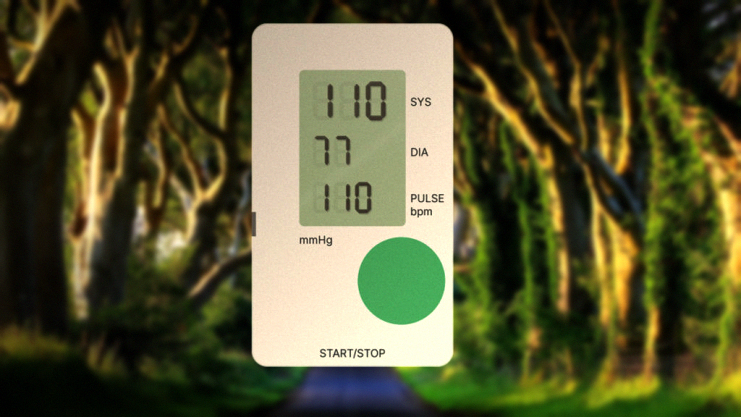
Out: {"value": 77, "unit": "mmHg"}
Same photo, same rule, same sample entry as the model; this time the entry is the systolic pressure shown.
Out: {"value": 110, "unit": "mmHg"}
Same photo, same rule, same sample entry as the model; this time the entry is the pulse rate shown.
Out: {"value": 110, "unit": "bpm"}
